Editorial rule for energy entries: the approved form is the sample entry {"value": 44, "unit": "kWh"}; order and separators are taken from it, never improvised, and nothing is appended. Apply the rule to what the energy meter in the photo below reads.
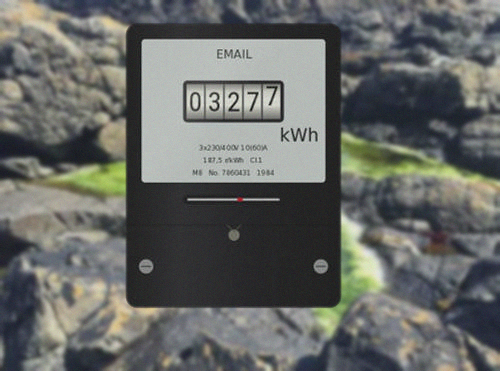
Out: {"value": 3277, "unit": "kWh"}
